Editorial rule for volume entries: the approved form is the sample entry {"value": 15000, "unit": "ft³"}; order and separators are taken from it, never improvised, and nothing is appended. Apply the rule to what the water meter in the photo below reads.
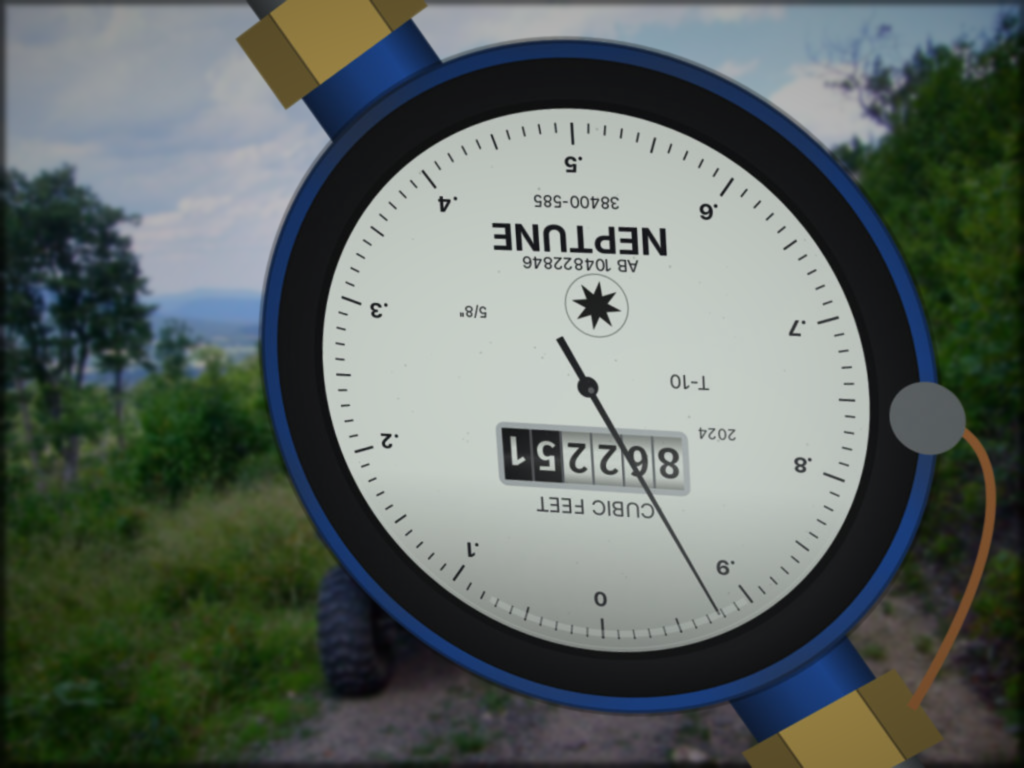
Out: {"value": 862250.92, "unit": "ft³"}
